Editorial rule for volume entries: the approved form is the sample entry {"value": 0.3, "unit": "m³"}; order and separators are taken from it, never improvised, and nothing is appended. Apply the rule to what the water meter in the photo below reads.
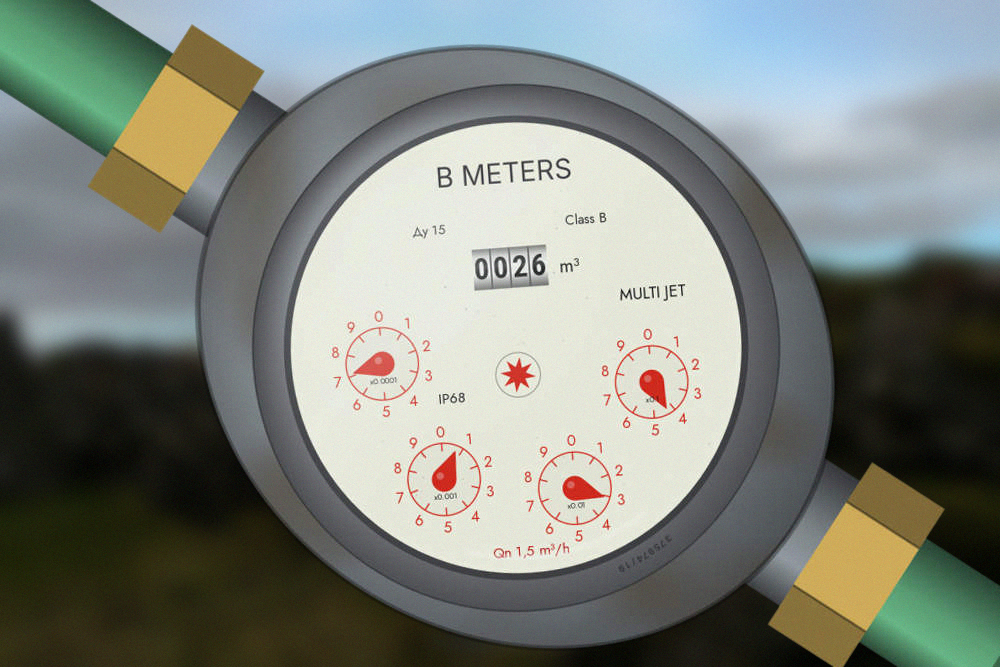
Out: {"value": 26.4307, "unit": "m³"}
